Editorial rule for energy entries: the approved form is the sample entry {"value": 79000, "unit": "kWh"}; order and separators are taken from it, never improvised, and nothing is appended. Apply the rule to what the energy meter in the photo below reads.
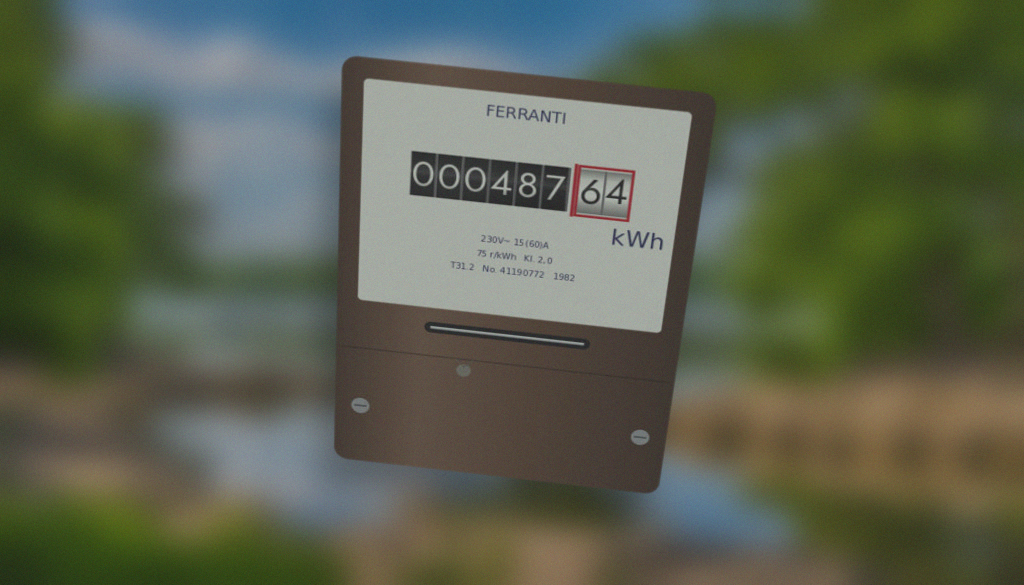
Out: {"value": 487.64, "unit": "kWh"}
